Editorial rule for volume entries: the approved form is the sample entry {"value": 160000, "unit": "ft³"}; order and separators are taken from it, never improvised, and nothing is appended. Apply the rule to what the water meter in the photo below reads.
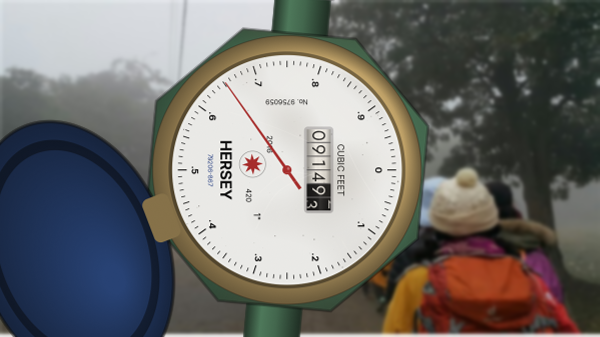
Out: {"value": 91492.65, "unit": "ft³"}
